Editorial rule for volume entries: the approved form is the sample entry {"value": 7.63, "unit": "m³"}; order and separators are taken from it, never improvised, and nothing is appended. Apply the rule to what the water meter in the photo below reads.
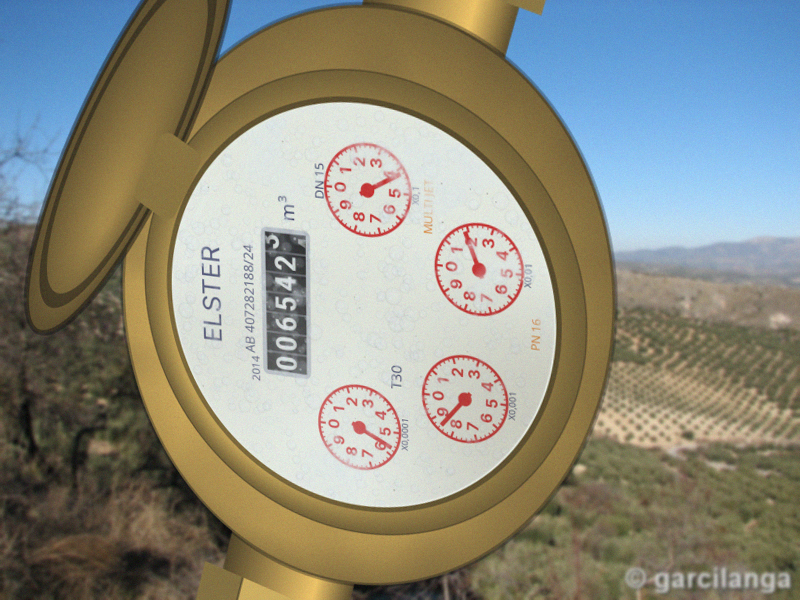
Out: {"value": 65423.4185, "unit": "m³"}
